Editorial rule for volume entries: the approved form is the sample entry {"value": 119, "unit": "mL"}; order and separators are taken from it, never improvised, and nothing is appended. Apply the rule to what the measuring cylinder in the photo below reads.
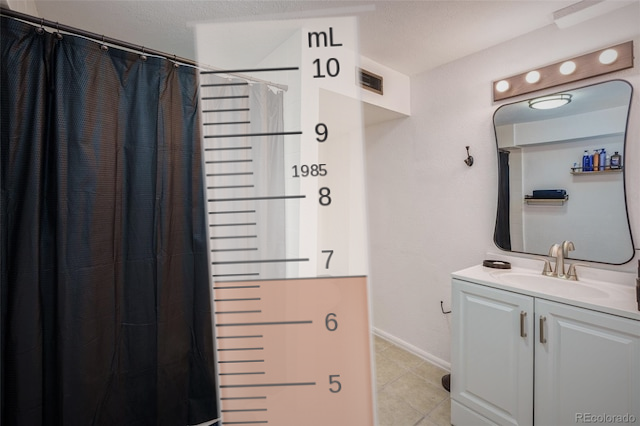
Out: {"value": 6.7, "unit": "mL"}
